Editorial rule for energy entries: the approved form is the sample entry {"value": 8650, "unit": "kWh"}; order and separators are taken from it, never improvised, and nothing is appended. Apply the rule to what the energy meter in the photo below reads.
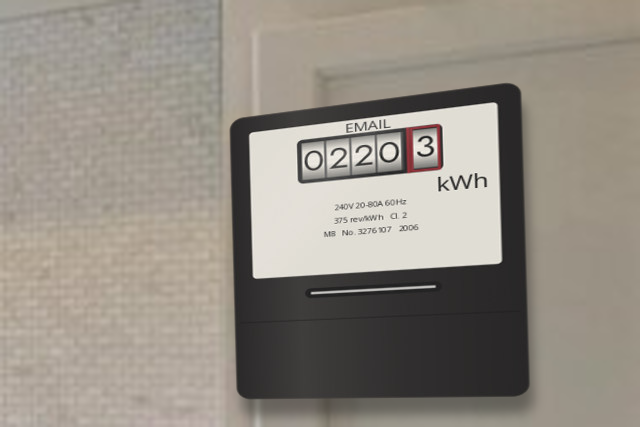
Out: {"value": 220.3, "unit": "kWh"}
